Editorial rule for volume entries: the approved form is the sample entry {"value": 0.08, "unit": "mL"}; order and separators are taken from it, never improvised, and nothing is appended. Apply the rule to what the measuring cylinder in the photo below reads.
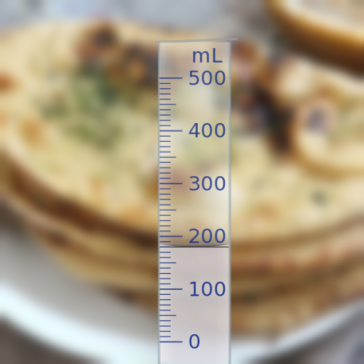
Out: {"value": 180, "unit": "mL"}
